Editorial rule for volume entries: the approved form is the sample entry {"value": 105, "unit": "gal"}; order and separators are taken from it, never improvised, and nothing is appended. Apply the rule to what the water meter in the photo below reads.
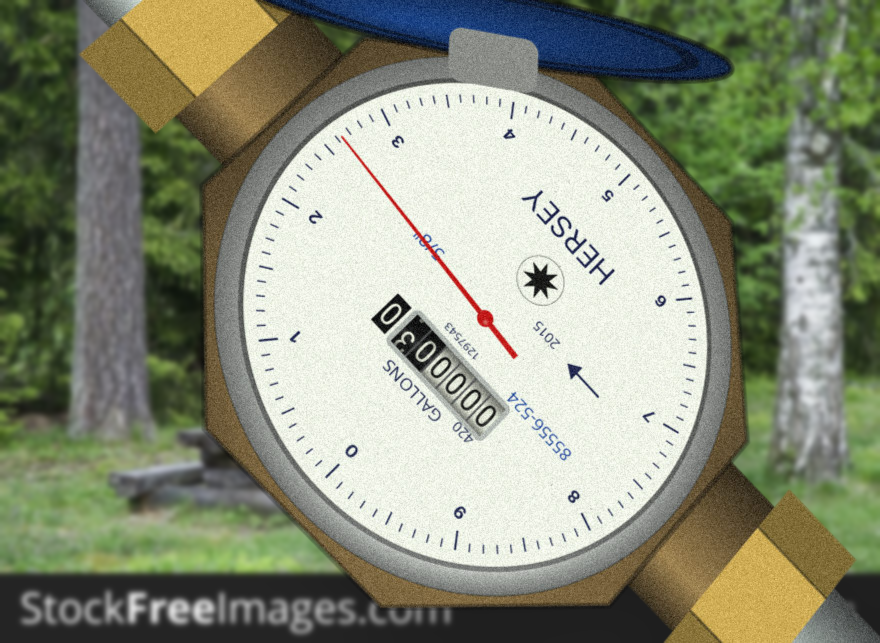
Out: {"value": 32.6, "unit": "gal"}
